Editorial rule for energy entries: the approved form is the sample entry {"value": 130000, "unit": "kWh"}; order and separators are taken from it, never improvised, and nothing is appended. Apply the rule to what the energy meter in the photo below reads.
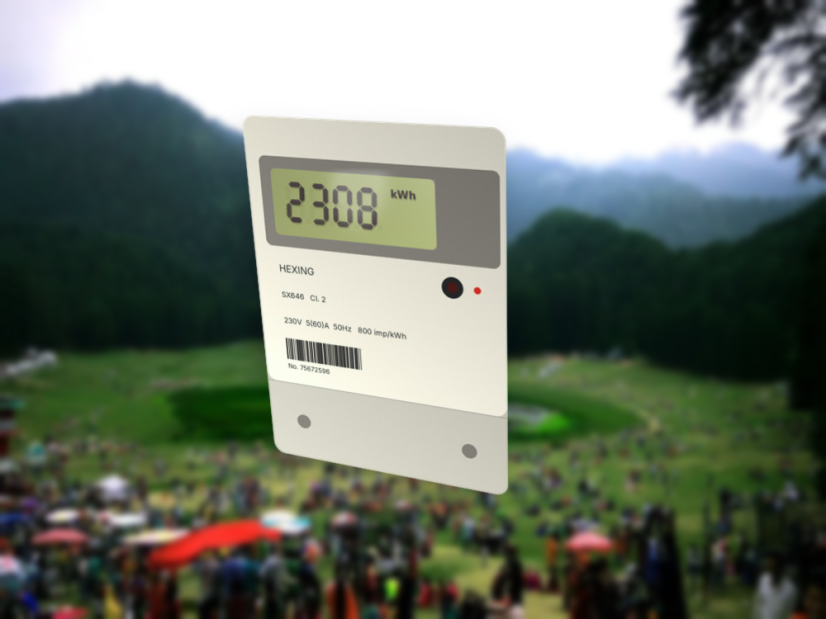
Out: {"value": 2308, "unit": "kWh"}
